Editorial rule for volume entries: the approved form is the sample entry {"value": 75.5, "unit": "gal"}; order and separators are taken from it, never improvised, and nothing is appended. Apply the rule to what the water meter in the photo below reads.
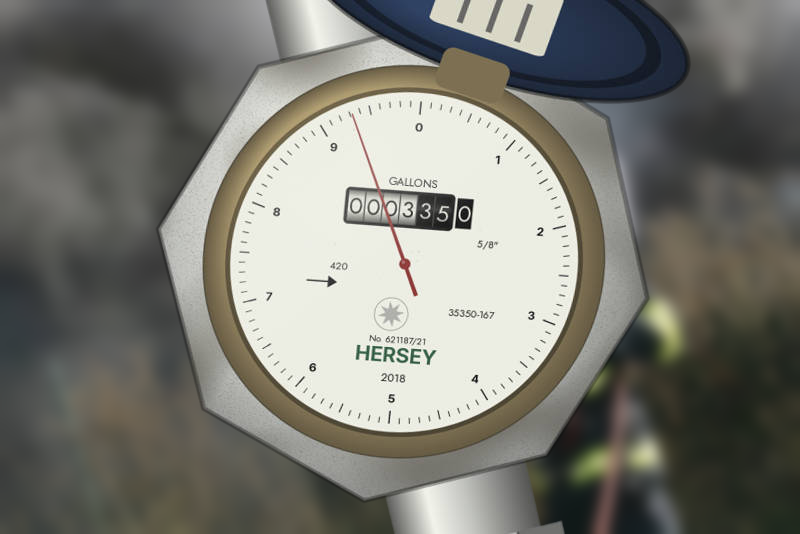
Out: {"value": 3349.3, "unit": "gal"}
